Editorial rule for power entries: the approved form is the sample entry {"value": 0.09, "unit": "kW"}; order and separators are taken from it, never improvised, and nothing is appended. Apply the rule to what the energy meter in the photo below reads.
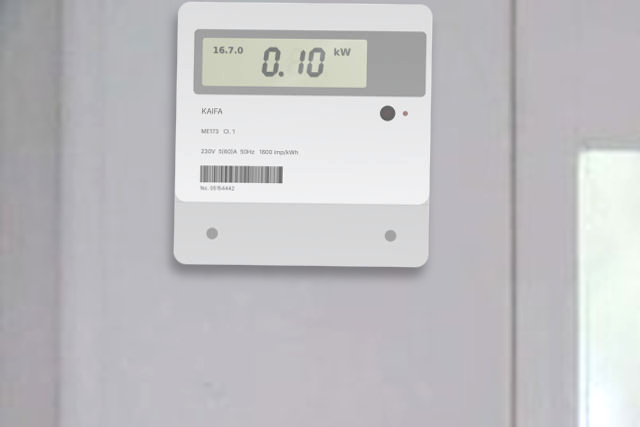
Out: {"value": 0.10, "unit": "kW"}
